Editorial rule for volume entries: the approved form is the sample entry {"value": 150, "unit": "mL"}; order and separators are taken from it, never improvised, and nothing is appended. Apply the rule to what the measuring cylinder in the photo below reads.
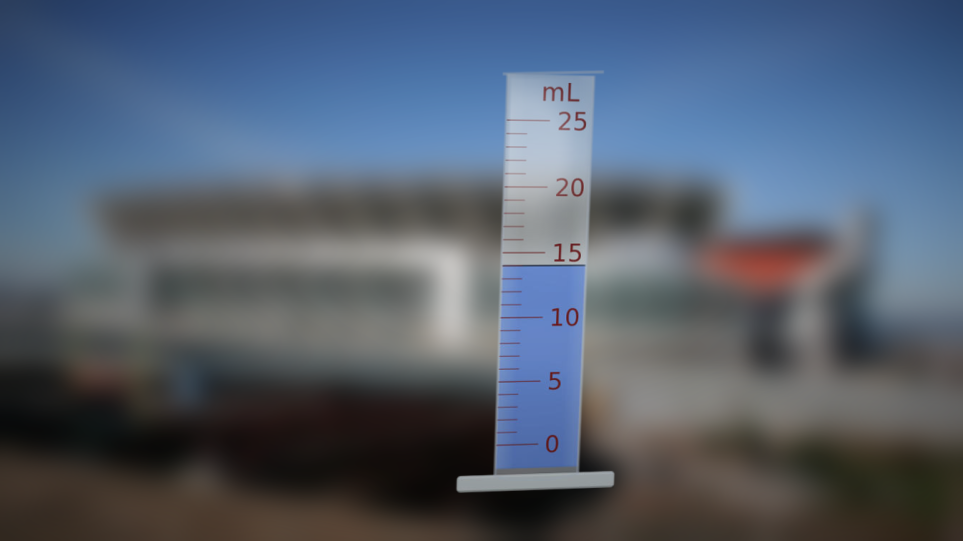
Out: {"value": 14, "unit": "mL"}
